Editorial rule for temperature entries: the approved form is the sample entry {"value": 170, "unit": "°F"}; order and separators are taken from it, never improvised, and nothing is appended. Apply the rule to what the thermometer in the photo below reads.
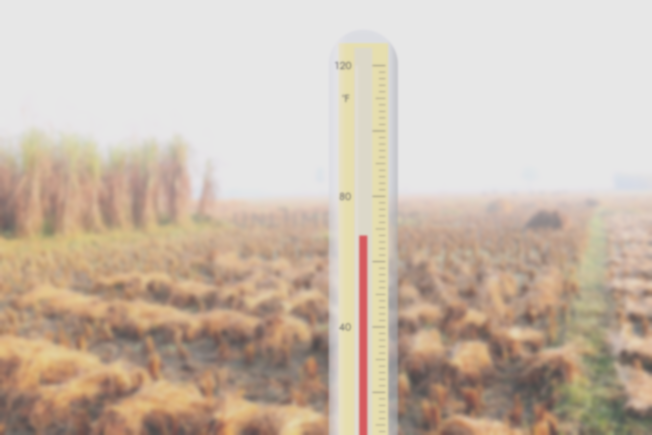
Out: {"value": 68, "unit": "°F"}
